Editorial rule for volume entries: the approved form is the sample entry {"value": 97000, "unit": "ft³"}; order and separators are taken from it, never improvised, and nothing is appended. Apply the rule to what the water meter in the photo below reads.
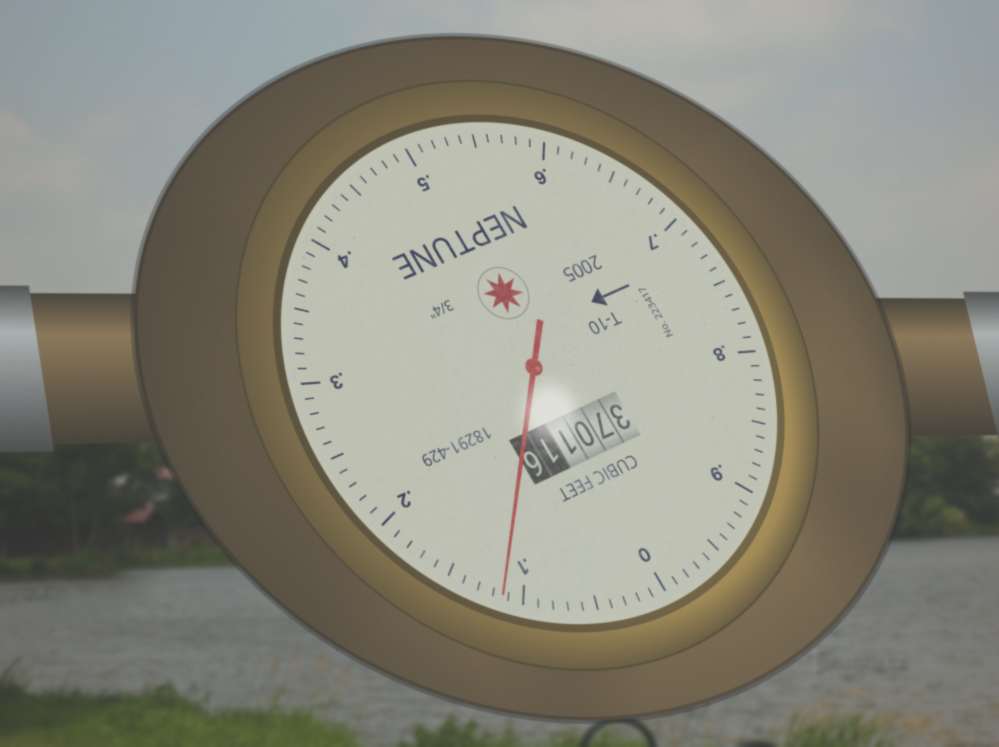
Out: {"value": 370116.11, "unit": "ft³"}
